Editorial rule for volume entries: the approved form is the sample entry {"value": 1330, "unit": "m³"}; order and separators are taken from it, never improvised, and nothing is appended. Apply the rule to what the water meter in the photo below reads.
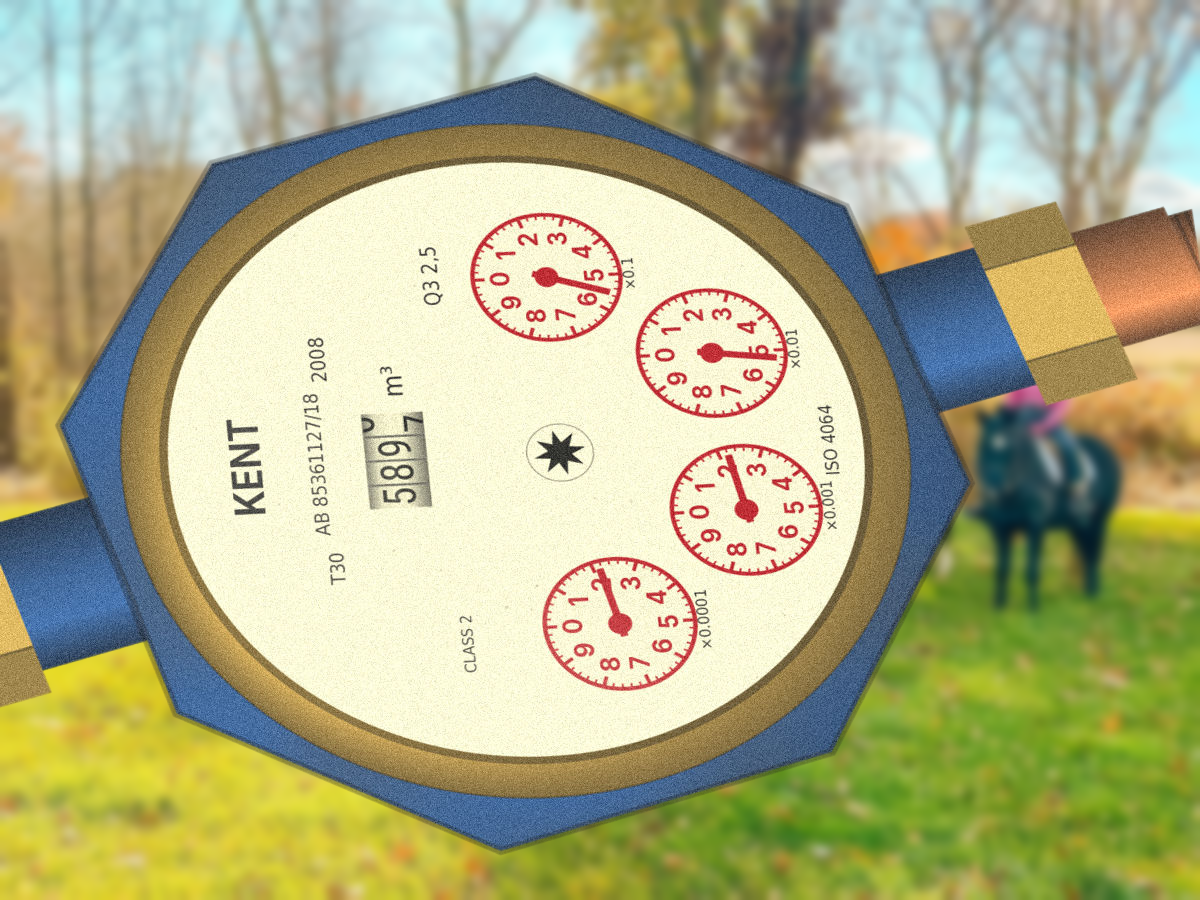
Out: {"value": 5896.5522, "unit": "m³"}
